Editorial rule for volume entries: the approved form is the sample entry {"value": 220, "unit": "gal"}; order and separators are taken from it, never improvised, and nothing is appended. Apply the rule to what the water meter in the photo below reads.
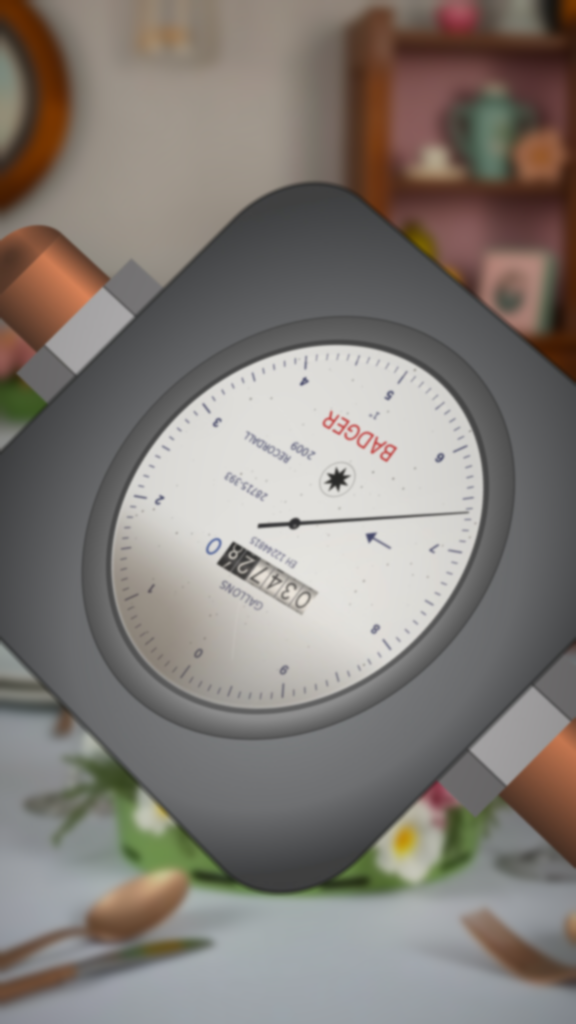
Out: {"value": 347276.6, "unit": "gal"}
